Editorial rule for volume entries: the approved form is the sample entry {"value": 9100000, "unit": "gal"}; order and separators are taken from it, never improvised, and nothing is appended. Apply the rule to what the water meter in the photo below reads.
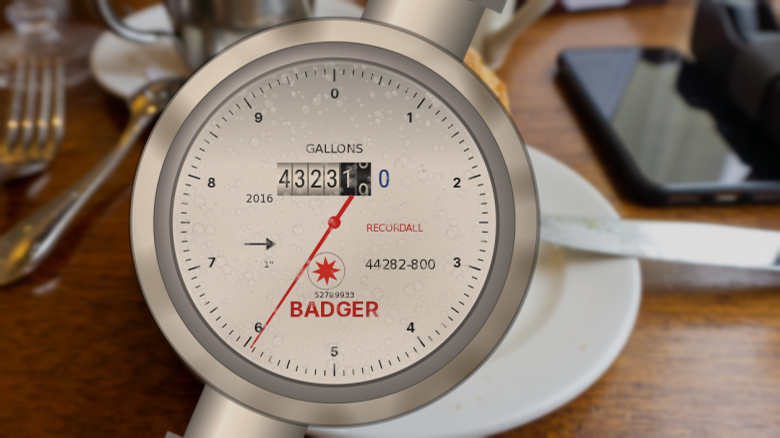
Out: {"value": 4323185.9, "unit": "gal"}
